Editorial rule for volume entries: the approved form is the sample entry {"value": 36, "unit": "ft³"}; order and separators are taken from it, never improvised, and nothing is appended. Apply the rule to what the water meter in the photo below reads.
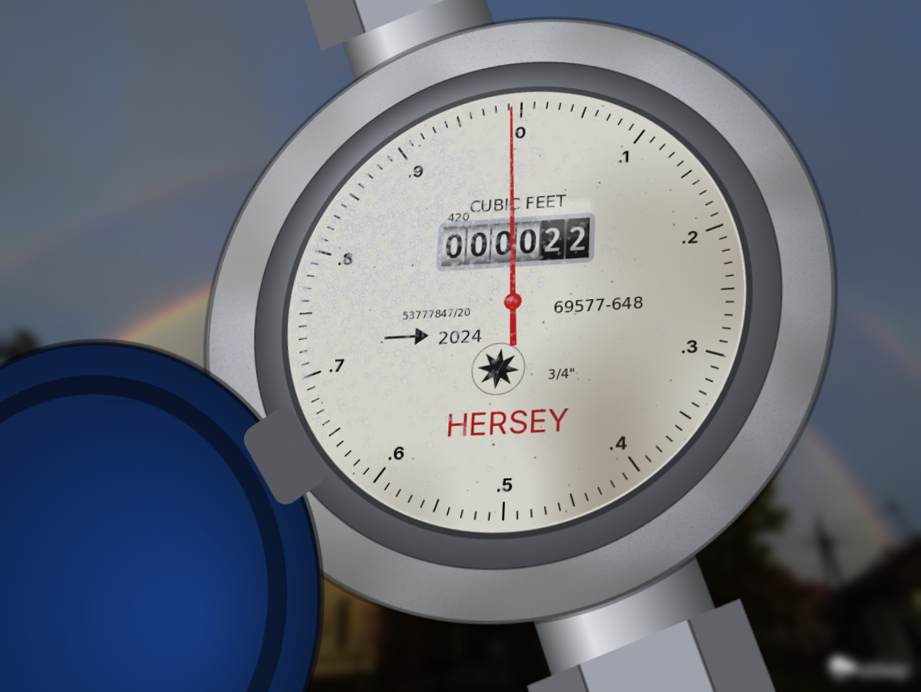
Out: {"value": 21.99, "unit": "ft³"}
